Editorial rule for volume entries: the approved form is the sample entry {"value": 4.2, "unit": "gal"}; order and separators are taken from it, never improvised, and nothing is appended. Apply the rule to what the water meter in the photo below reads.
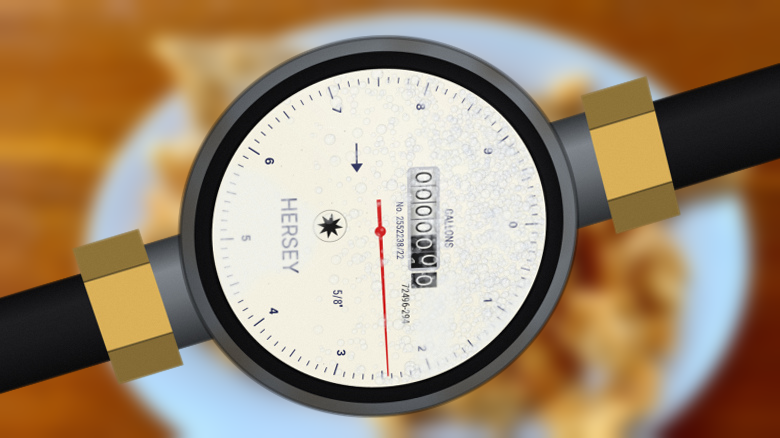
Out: {"value": 2.4, "unit": "gal"}
